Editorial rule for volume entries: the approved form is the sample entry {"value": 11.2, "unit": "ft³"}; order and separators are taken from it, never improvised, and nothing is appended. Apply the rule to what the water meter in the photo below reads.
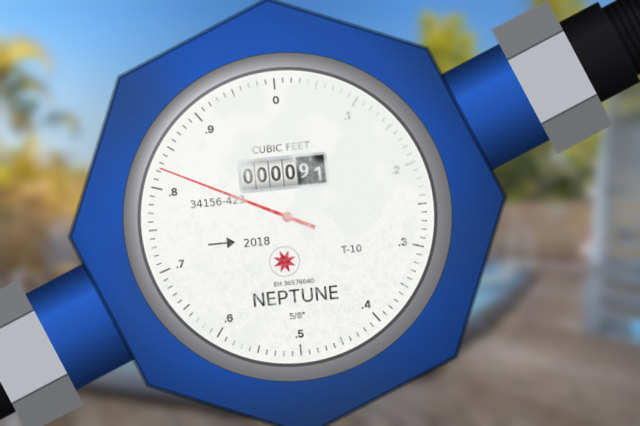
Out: {"value": 90.82, "unit": "ft³"}
